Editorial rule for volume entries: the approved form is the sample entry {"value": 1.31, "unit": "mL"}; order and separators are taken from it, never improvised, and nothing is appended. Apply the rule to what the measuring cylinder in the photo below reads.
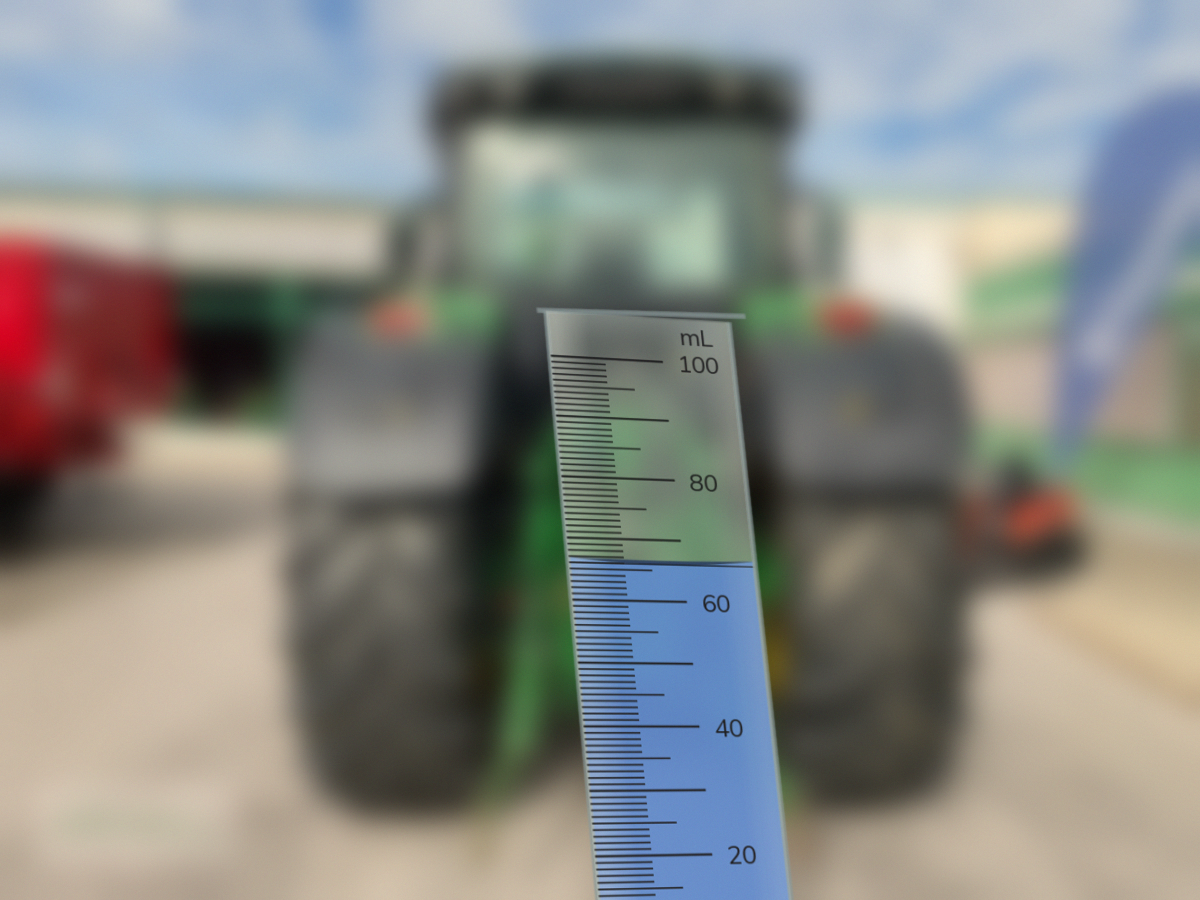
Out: {"value": 66, "unit": "mL"}
